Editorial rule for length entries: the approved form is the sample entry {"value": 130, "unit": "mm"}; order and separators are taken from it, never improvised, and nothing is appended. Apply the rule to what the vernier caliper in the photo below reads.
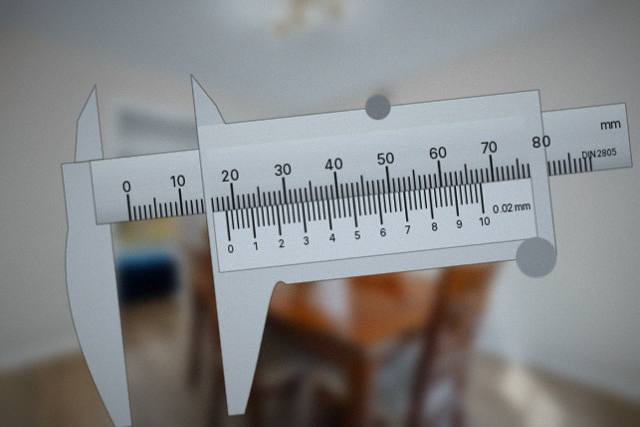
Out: {"value": 18.5, "unit": "mm"}
